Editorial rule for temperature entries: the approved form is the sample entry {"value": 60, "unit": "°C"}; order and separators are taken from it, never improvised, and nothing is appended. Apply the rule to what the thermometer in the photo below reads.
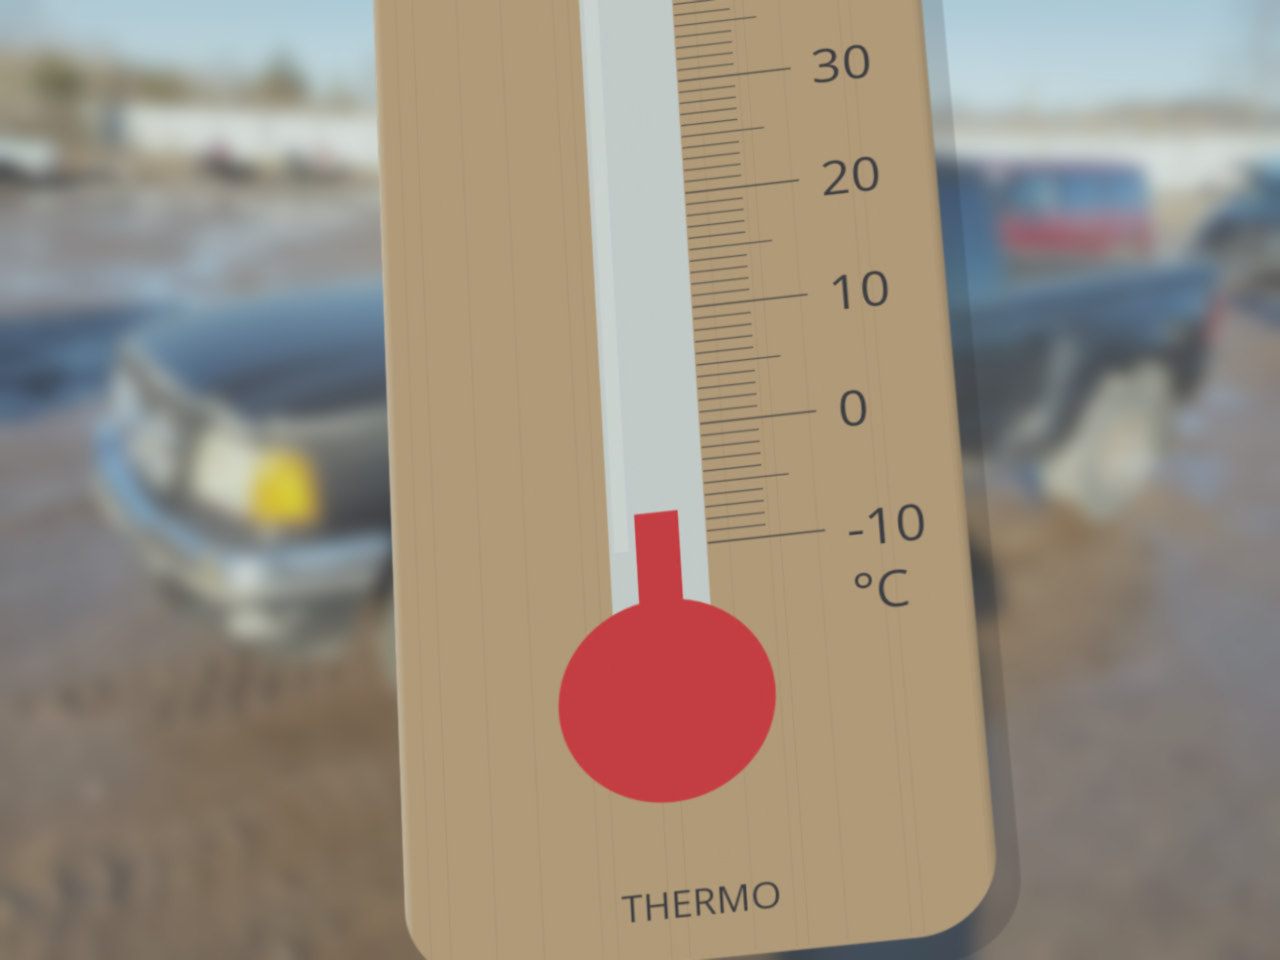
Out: {"value": -7, "unit": "°C"}
